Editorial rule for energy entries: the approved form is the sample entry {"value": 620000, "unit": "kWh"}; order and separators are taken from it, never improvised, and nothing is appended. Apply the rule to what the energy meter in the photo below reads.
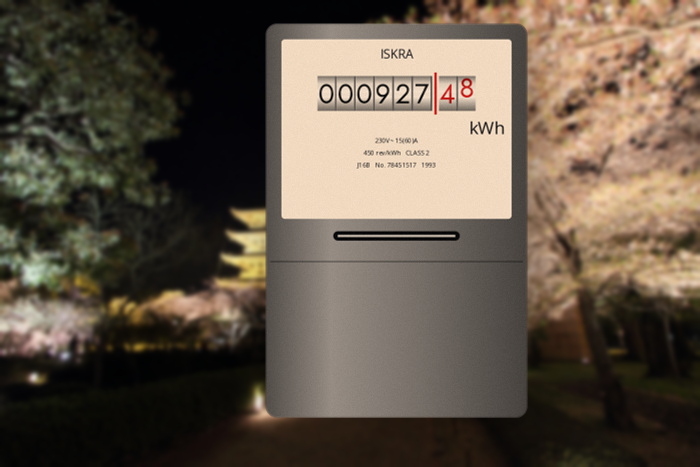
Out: {"value": 927.48, "unit": "kWh"}
